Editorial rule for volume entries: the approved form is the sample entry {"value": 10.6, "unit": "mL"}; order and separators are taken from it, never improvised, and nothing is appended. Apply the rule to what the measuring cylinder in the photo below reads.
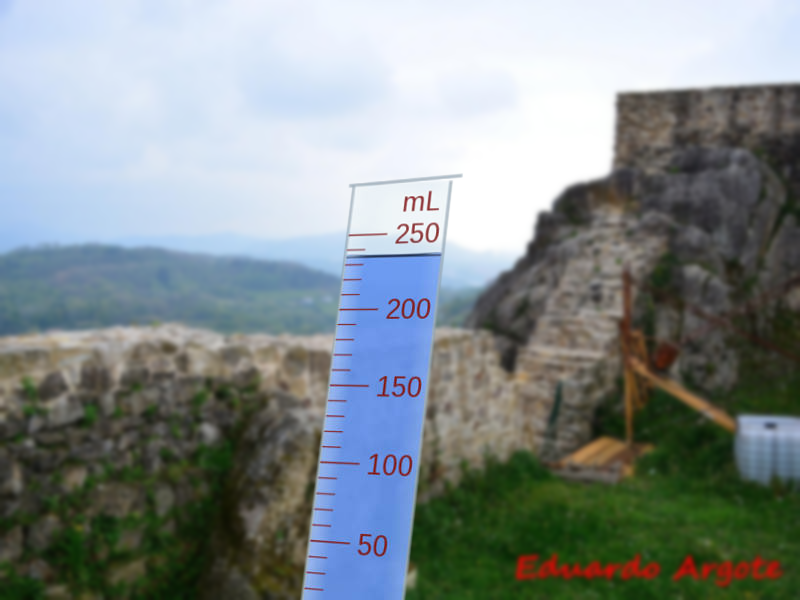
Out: {"value": 235, "unit": "mL"}
